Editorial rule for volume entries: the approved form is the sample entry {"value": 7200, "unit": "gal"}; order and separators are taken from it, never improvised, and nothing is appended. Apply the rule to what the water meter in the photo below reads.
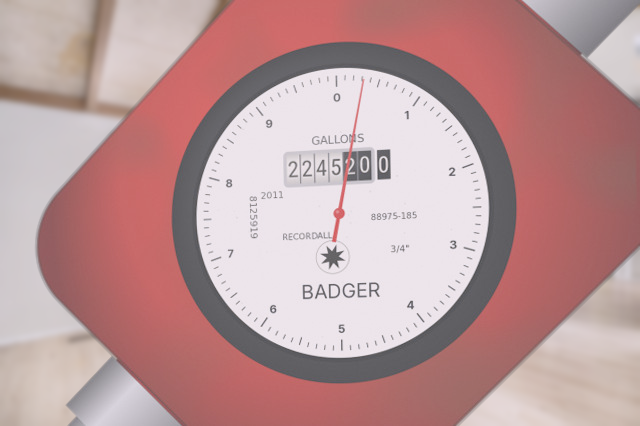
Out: {"value": 2245200.3, "unit": "gal"}
